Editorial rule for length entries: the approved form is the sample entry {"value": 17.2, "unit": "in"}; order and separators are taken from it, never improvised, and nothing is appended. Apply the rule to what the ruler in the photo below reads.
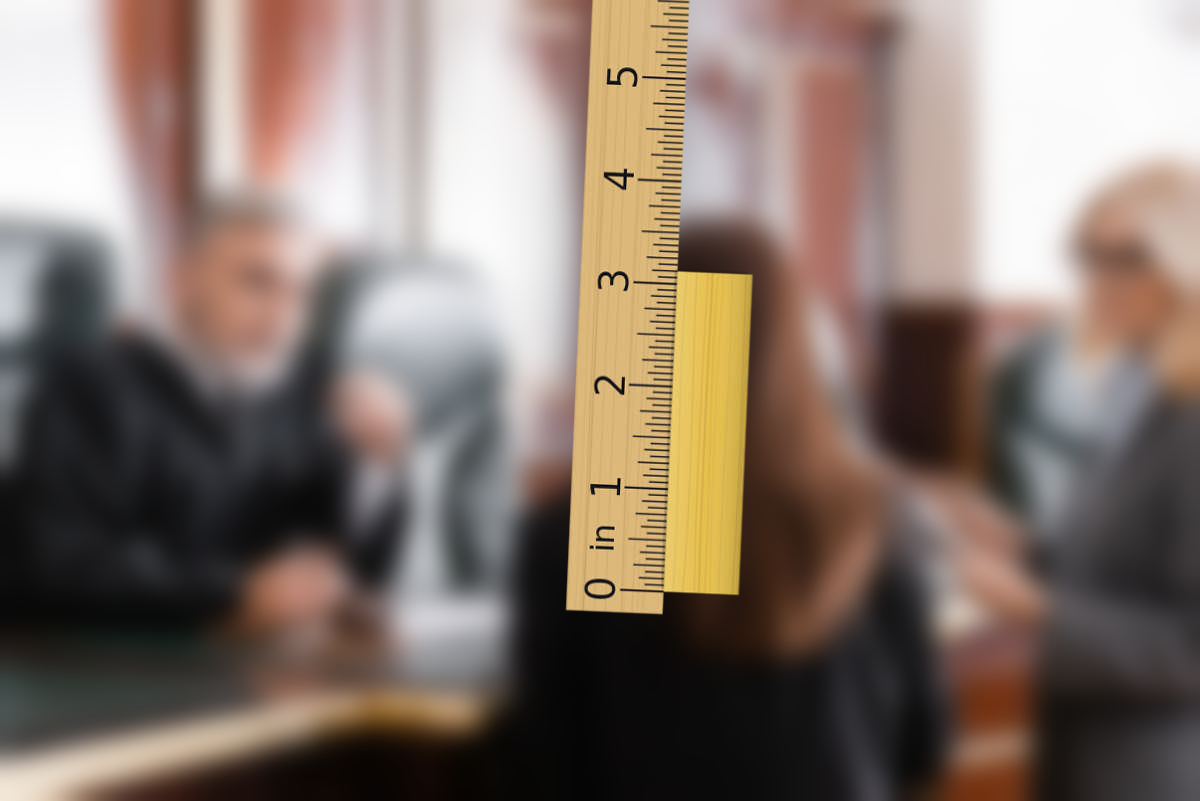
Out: {"value": 3.125, "unit": "in"}
